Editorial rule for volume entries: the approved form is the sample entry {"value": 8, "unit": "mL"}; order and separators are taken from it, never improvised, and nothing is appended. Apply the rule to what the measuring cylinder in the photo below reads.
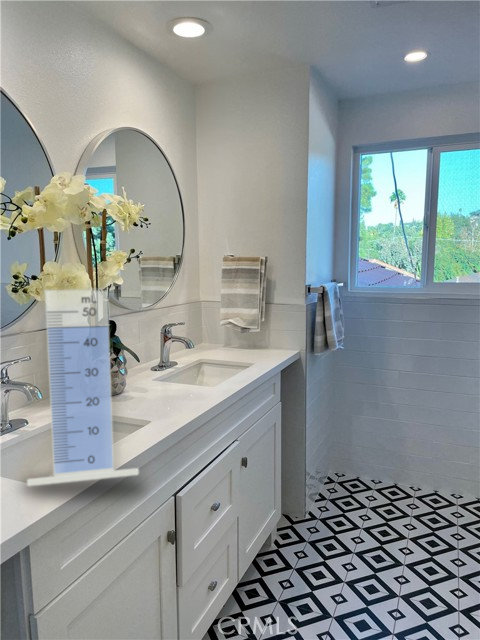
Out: {"value": 45, "unit": "mL"}
